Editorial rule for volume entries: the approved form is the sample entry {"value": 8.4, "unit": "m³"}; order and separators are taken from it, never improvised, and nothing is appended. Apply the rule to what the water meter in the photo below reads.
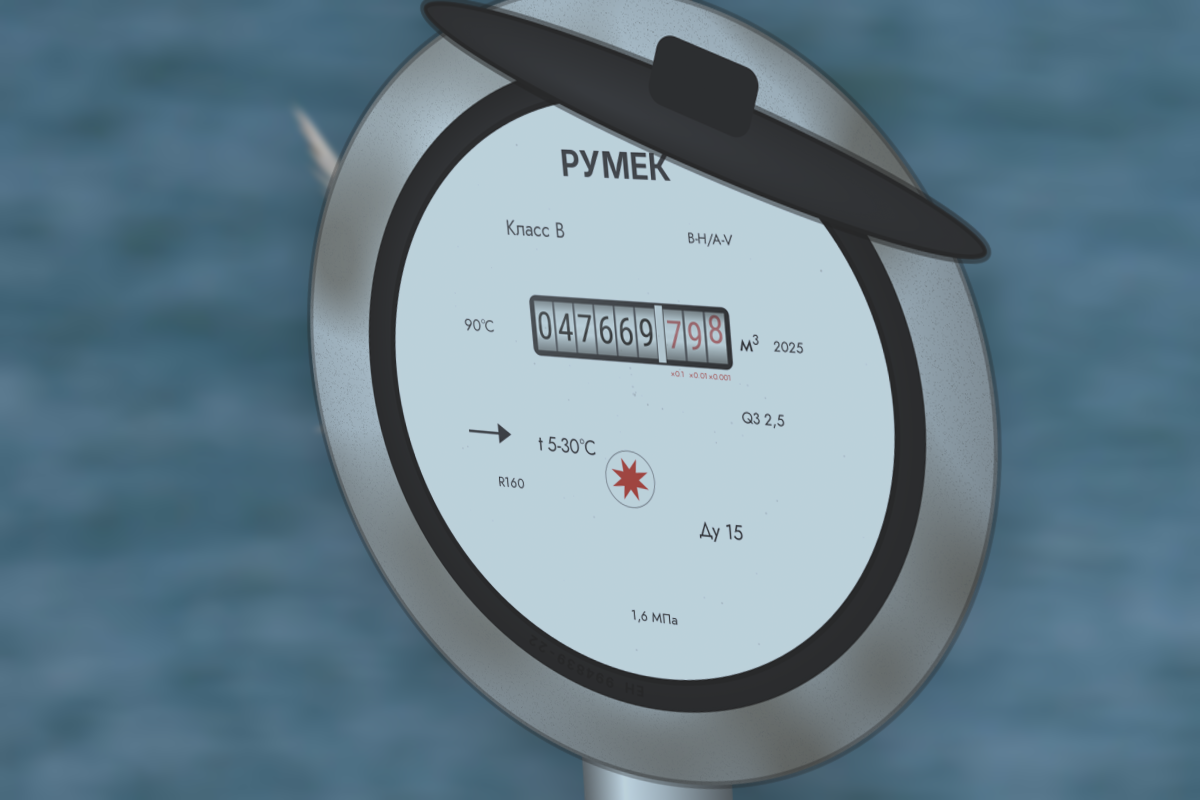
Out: {"value": 47669.798, "unit": "m³"}
